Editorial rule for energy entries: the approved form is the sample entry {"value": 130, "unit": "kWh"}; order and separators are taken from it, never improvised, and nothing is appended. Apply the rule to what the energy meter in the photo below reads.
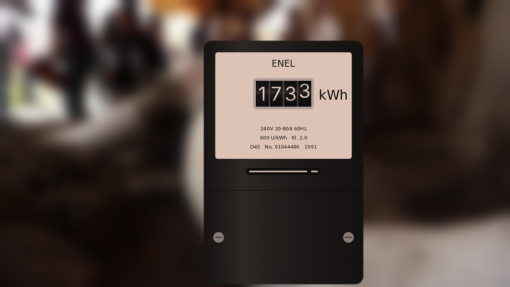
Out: {"value": 1733, "unit": "kWh"}
